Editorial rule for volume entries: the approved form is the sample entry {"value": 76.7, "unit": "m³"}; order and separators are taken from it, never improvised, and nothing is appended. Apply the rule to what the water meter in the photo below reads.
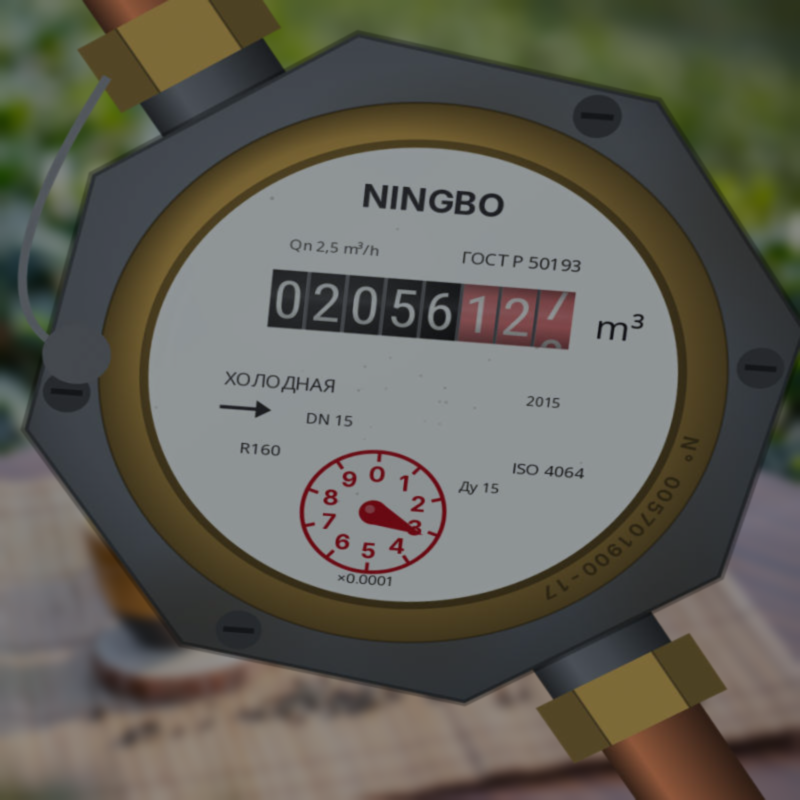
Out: {"value": 2056.1273, "unit": "m³"}
